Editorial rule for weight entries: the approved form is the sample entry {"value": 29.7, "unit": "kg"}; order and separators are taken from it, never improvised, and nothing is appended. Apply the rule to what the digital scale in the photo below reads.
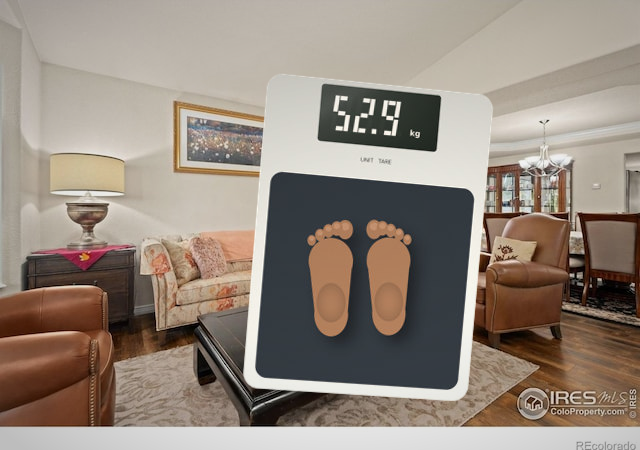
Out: {"value": 52.9, "unit": "kg"}
